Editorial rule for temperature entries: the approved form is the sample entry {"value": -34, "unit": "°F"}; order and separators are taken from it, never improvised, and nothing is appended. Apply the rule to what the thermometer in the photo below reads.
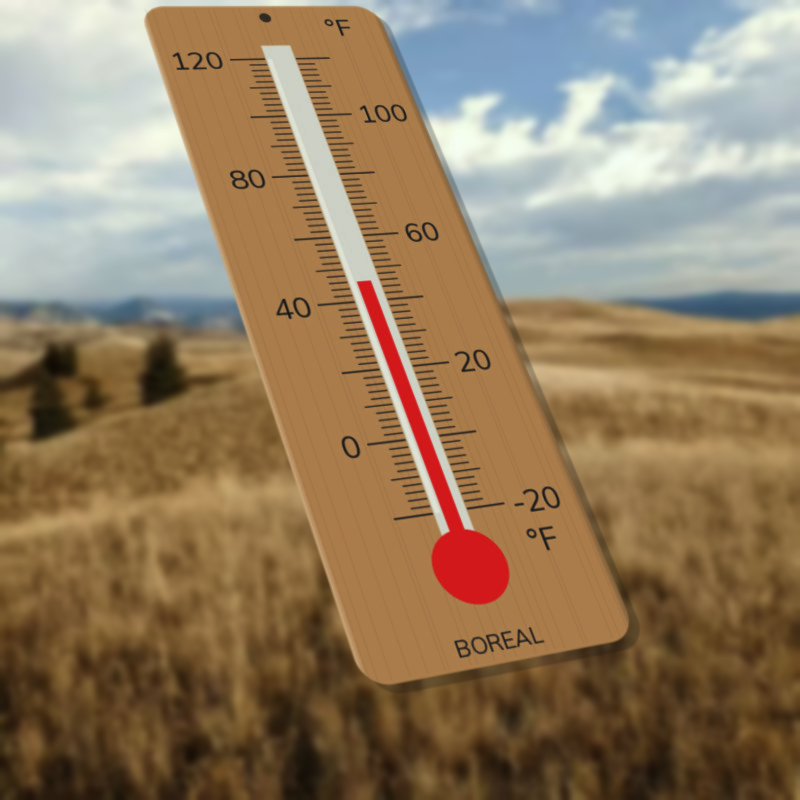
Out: {"value": 46, "unit": "°F"}
